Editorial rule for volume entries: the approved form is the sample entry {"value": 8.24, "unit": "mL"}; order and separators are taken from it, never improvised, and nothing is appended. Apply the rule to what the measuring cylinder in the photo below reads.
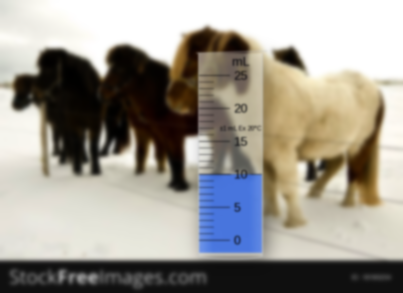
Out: {"value": 10, "unit": "mL"}
